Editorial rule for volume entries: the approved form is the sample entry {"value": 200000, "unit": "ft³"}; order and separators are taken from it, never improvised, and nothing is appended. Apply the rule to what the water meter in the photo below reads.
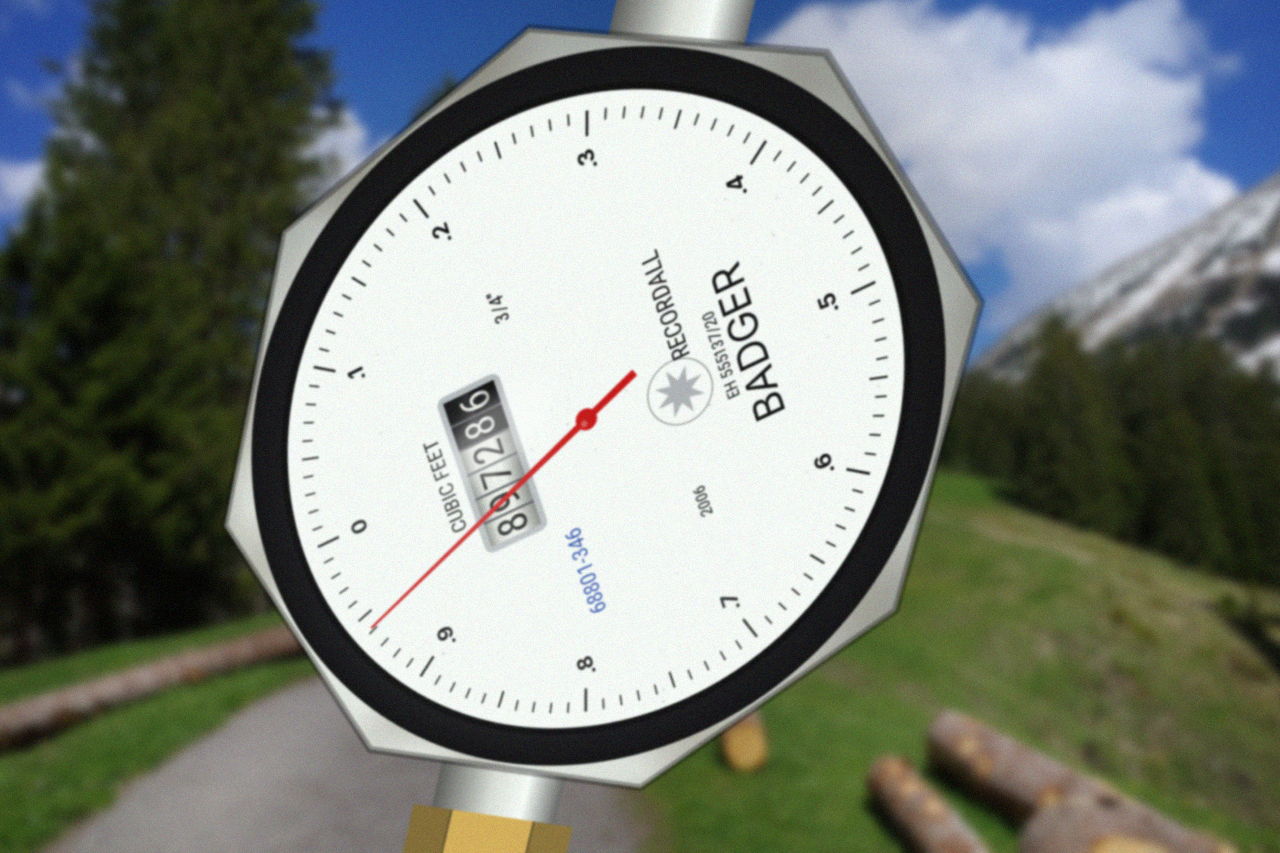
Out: {"value": 897285.94, "unit": "ft³"}
